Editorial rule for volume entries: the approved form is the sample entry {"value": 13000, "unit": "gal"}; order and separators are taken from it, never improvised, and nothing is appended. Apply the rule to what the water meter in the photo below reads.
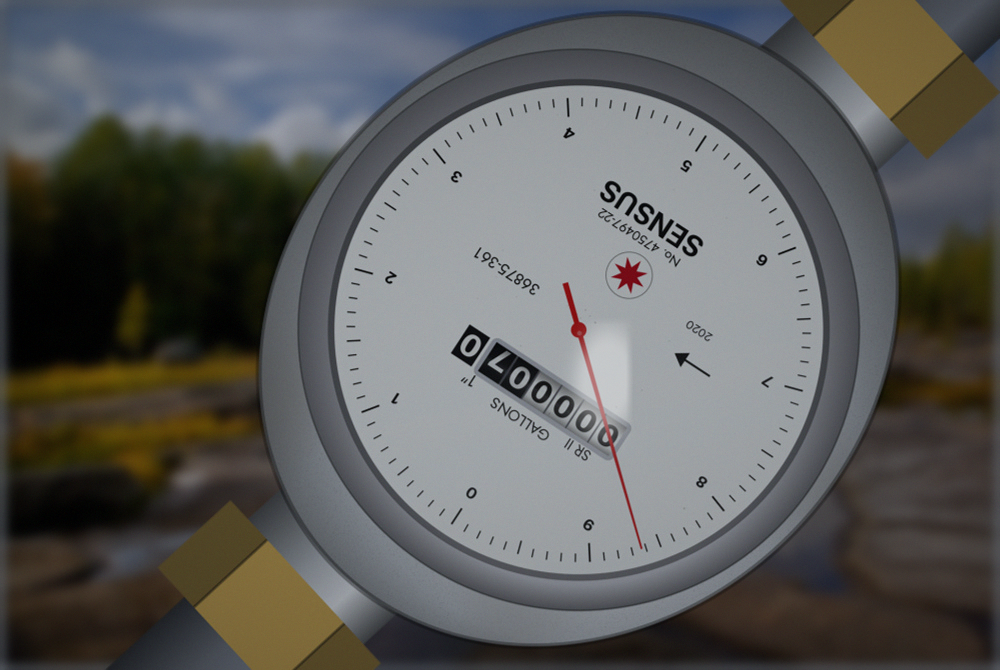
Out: {"value": 68.6, "unit": "gal"}
